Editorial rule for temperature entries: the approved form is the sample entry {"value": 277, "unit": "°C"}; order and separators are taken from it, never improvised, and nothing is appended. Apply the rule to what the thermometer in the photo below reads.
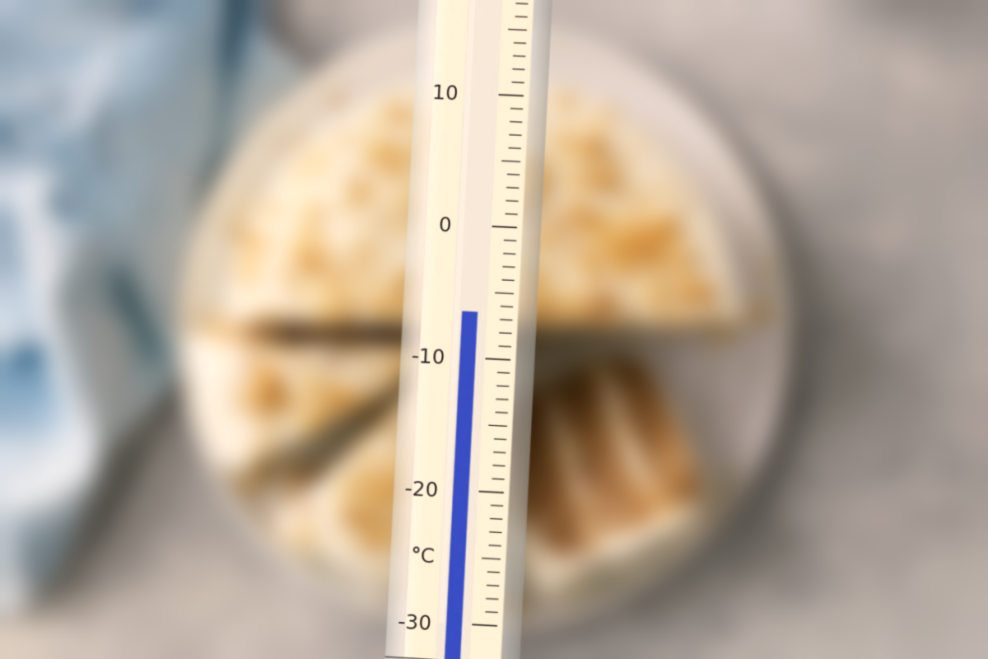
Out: {"value": -6.5, "unit": "°C"}
